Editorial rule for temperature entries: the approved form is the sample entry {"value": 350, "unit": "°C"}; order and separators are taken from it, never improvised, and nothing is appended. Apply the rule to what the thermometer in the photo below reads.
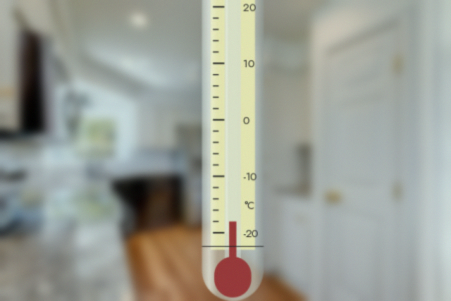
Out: {"value": -18, "unit": "°C"}
